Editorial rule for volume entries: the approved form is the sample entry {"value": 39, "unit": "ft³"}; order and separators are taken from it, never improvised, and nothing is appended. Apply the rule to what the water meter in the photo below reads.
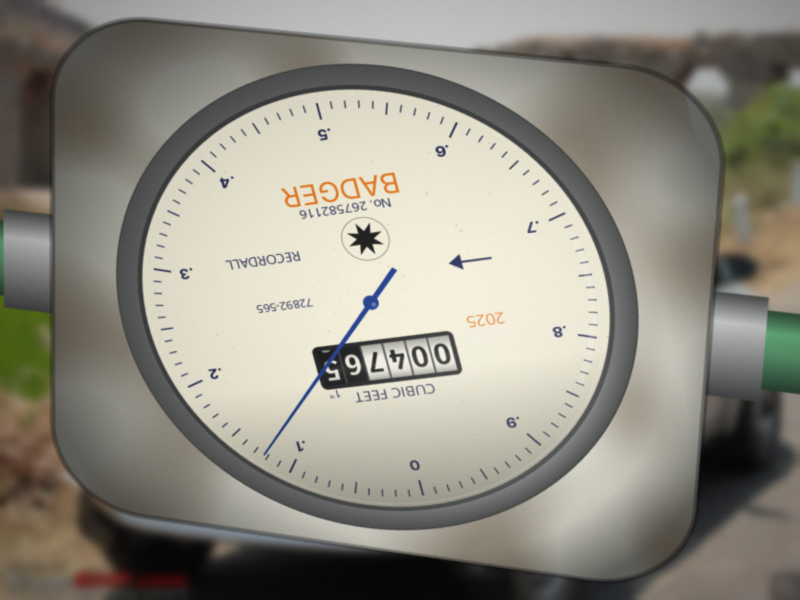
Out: {"value": 4765.12, "unit": "ft³"}
